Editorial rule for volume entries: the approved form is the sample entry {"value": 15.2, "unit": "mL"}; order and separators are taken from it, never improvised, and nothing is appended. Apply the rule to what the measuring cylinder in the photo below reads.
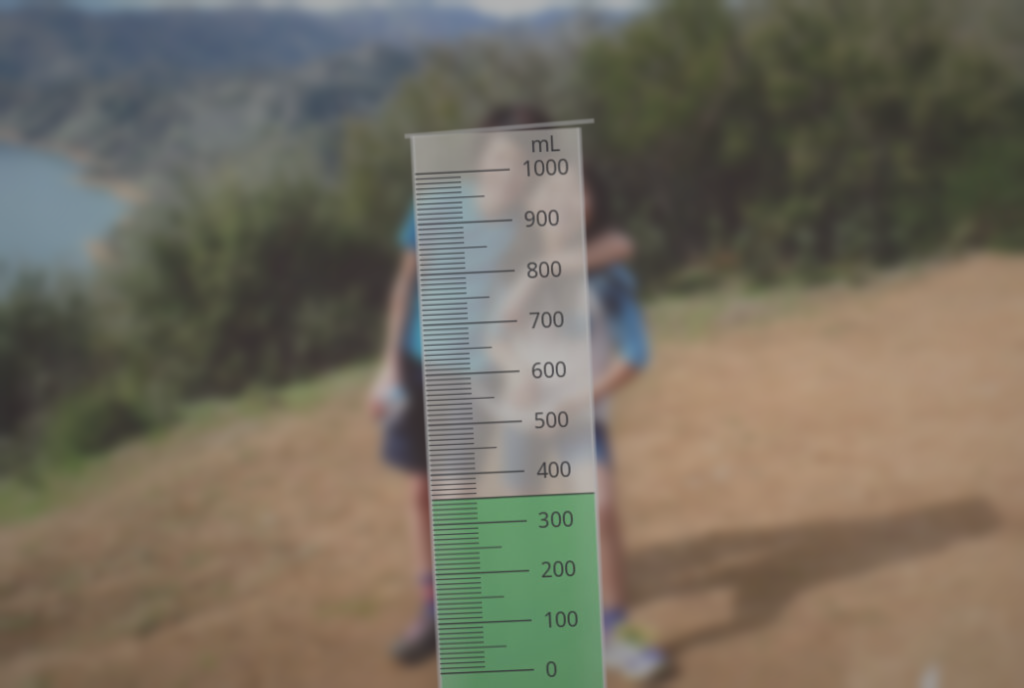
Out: {"value": 350, "unit": "mL"}
